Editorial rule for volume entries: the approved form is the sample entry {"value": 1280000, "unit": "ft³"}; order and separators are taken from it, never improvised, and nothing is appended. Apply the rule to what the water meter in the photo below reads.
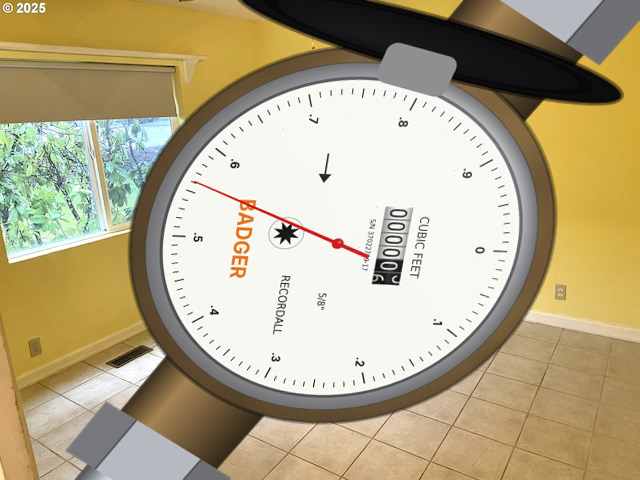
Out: {"value": 5.56, "unit": "ft³"}
